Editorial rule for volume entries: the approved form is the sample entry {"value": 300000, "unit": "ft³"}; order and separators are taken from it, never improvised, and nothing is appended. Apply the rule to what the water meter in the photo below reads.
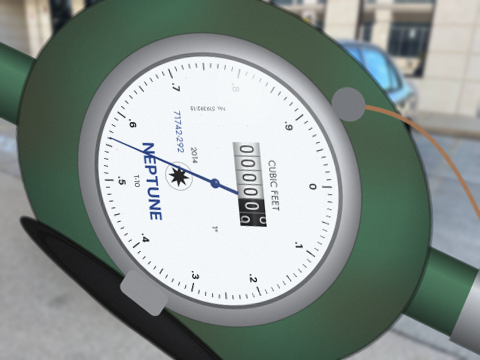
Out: {"value": 8.56, "unit": "ft³"}
